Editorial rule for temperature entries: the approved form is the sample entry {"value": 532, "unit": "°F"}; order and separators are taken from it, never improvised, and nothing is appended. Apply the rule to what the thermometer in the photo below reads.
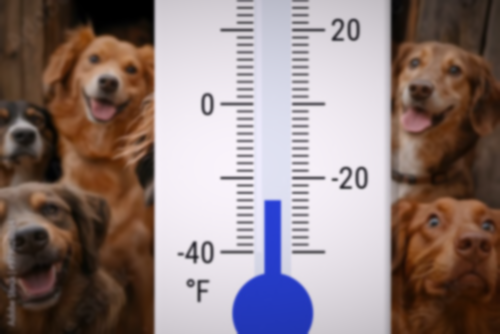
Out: {"value": -26, "unit": "°F"}
